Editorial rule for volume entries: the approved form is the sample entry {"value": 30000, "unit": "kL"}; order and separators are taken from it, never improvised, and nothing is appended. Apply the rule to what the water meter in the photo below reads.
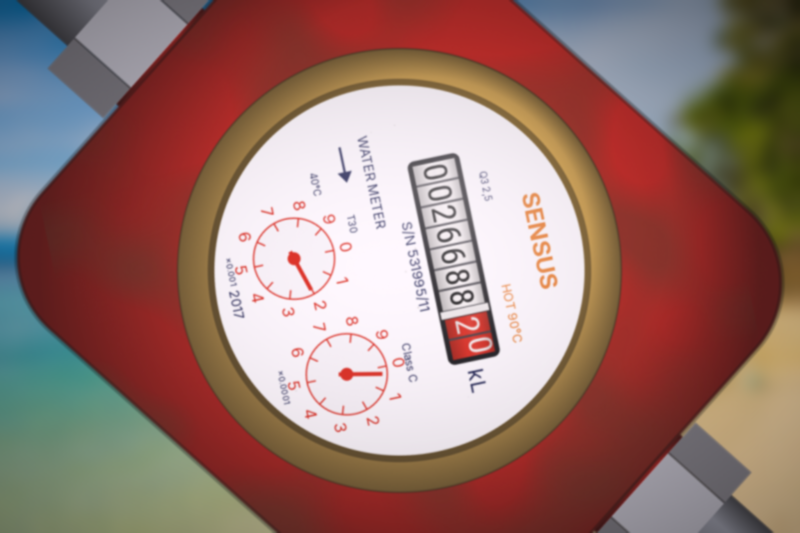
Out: {"value": 26688.2020, "unit": "kL"}
